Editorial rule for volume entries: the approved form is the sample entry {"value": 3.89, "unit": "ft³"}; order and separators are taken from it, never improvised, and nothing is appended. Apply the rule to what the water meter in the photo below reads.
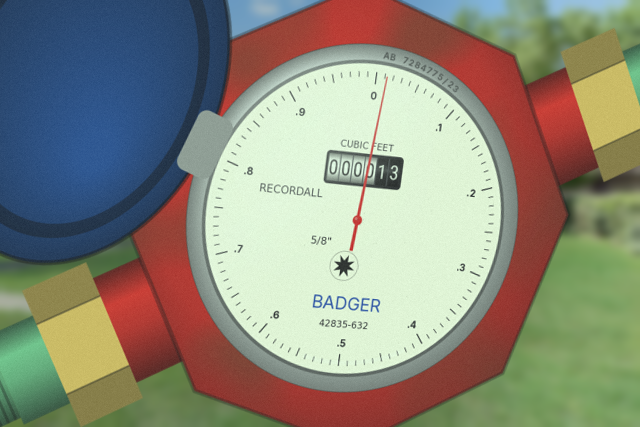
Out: {"value": 13.01, "unit": "ft³"}
